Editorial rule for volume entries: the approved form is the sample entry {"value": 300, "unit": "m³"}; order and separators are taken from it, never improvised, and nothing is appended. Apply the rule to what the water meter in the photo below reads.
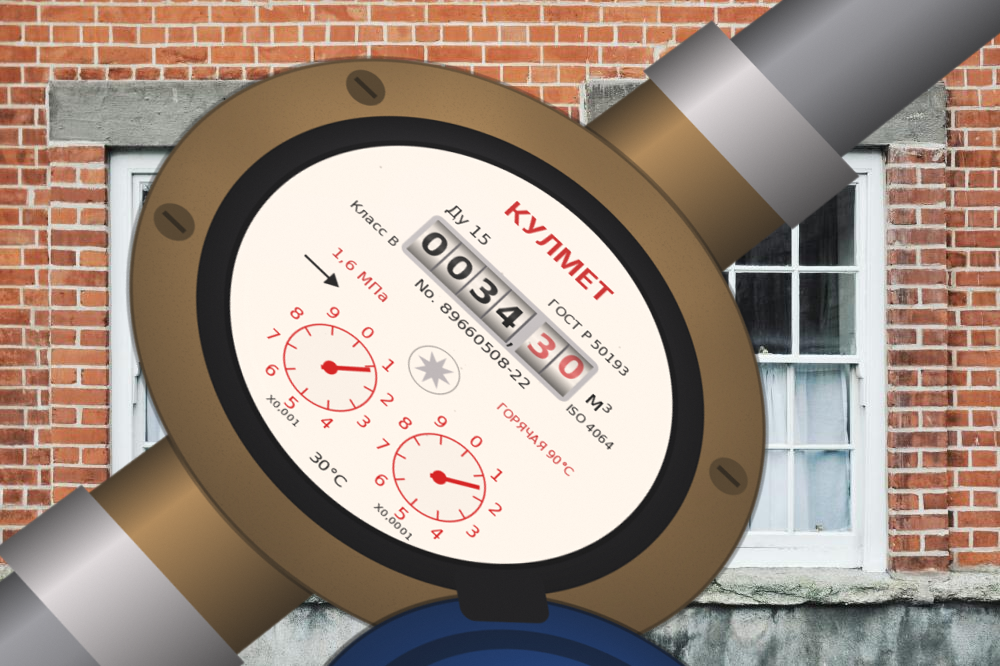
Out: {"value": 34.3011, "unit": "m³"}
